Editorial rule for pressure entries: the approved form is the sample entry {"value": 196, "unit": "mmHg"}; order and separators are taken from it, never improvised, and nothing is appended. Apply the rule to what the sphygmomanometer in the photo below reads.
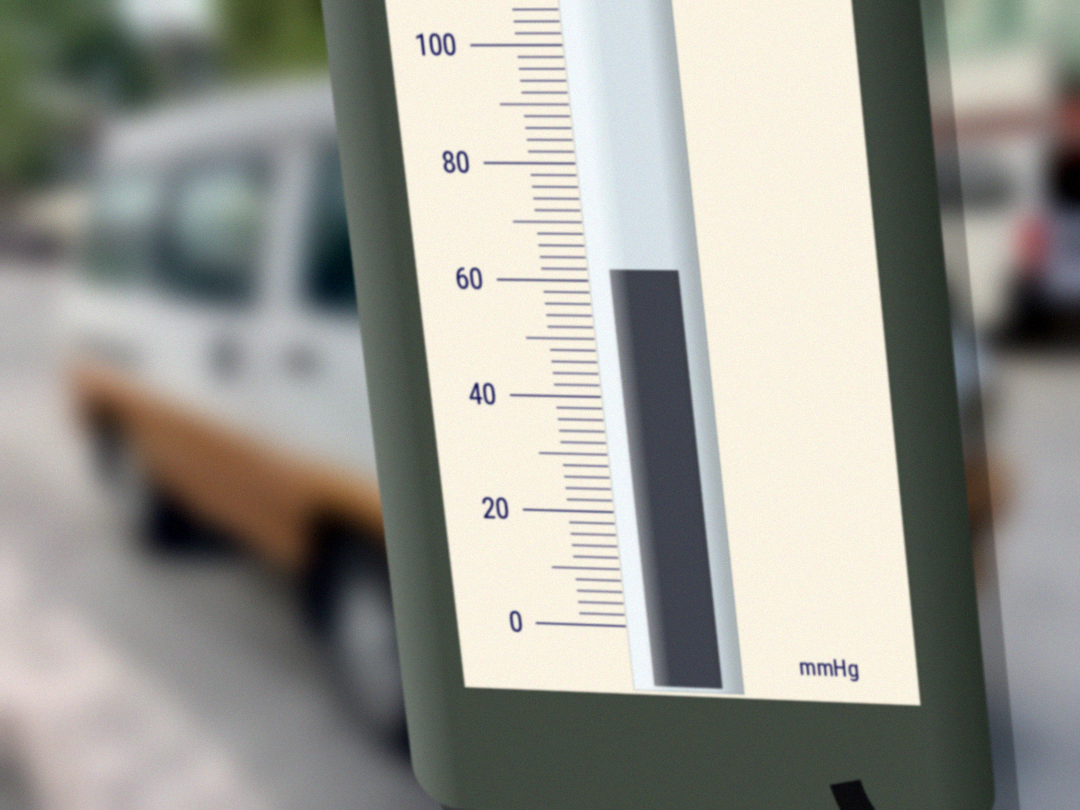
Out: {"value": 62, "unit": "mmHg"}
